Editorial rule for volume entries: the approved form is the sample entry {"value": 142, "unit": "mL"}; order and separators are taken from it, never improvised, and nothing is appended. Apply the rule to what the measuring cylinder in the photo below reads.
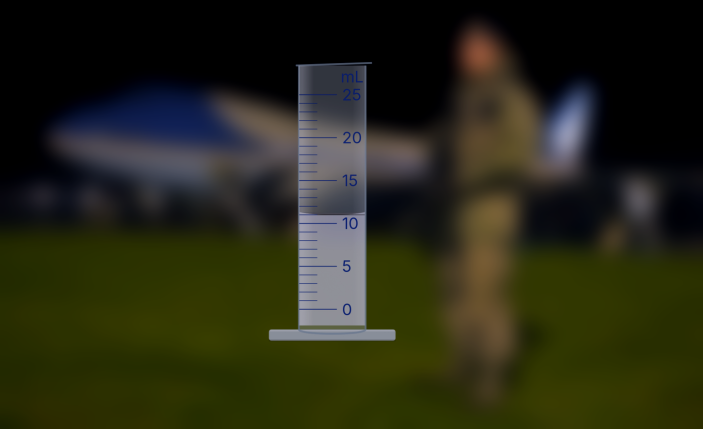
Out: {"value": 11, "unit": "mL"}
